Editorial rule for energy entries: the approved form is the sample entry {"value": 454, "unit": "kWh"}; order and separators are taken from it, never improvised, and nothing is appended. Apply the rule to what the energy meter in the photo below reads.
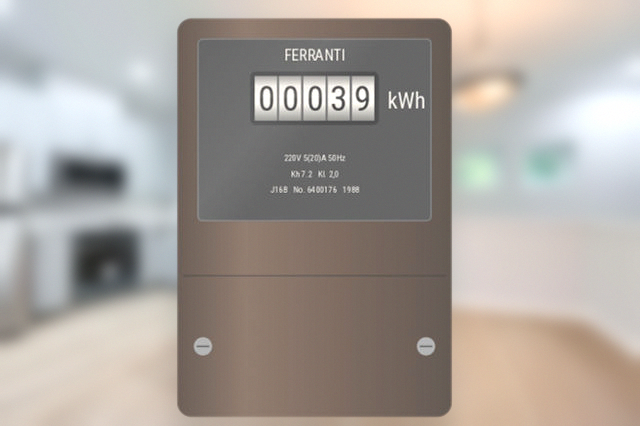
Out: {"value": 39, "unit": "kWh"}
